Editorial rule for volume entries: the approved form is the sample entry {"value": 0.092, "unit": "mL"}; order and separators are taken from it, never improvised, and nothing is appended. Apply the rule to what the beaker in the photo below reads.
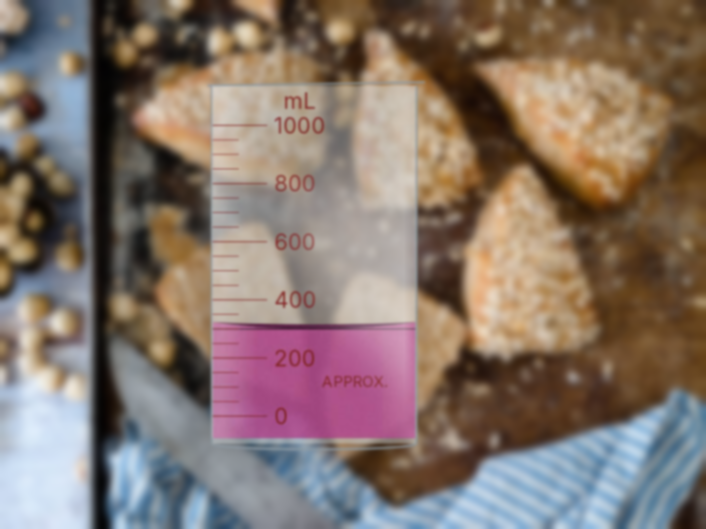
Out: {"value": 300, "unit": "mL"}
